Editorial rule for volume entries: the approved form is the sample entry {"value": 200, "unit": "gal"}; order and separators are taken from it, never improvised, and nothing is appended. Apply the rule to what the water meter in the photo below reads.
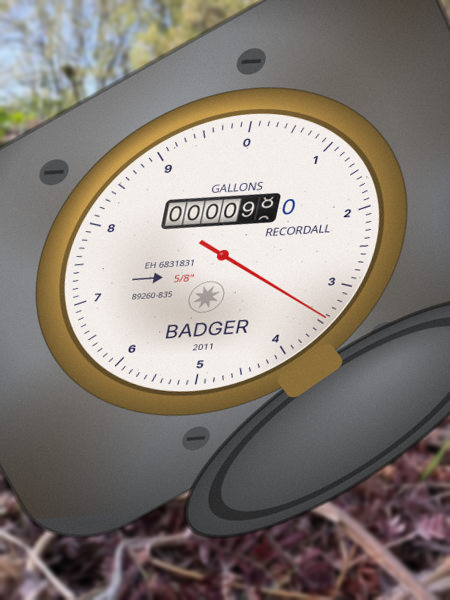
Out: {"value": 983.4, "unit": "gal"}
